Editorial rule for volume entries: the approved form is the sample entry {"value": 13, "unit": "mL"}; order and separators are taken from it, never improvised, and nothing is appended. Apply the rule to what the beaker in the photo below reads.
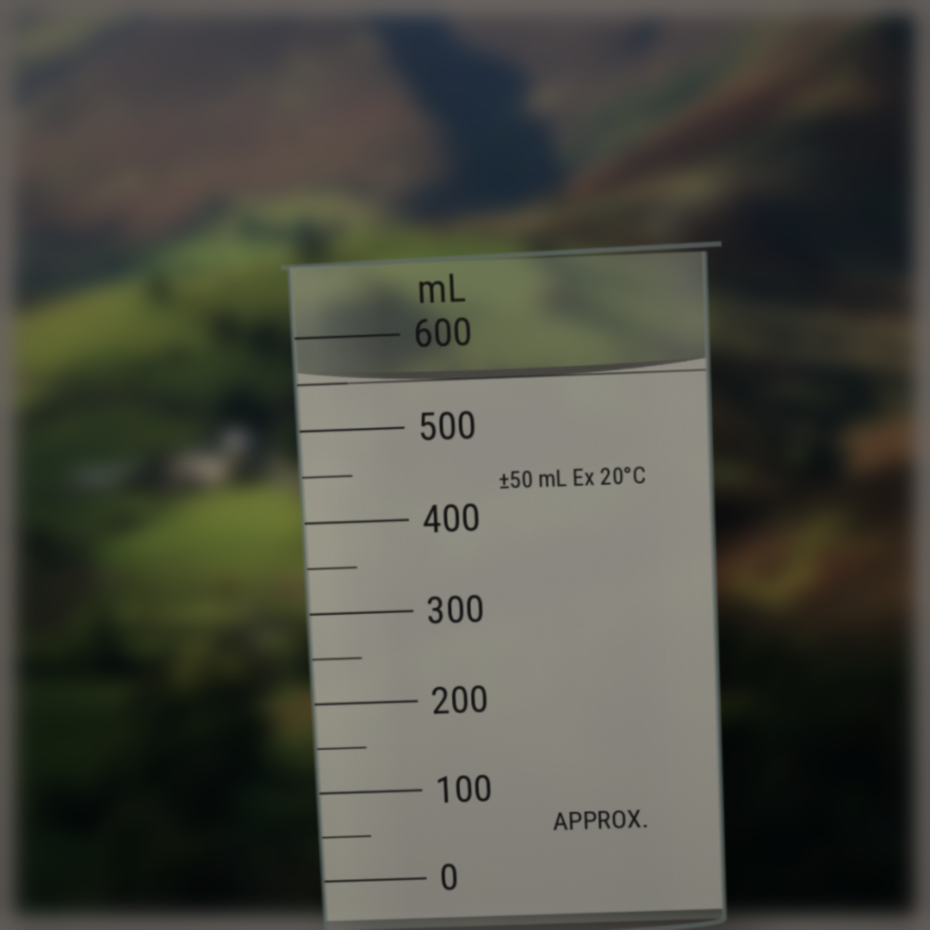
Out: {"value": 550, "unit": "mL"}
